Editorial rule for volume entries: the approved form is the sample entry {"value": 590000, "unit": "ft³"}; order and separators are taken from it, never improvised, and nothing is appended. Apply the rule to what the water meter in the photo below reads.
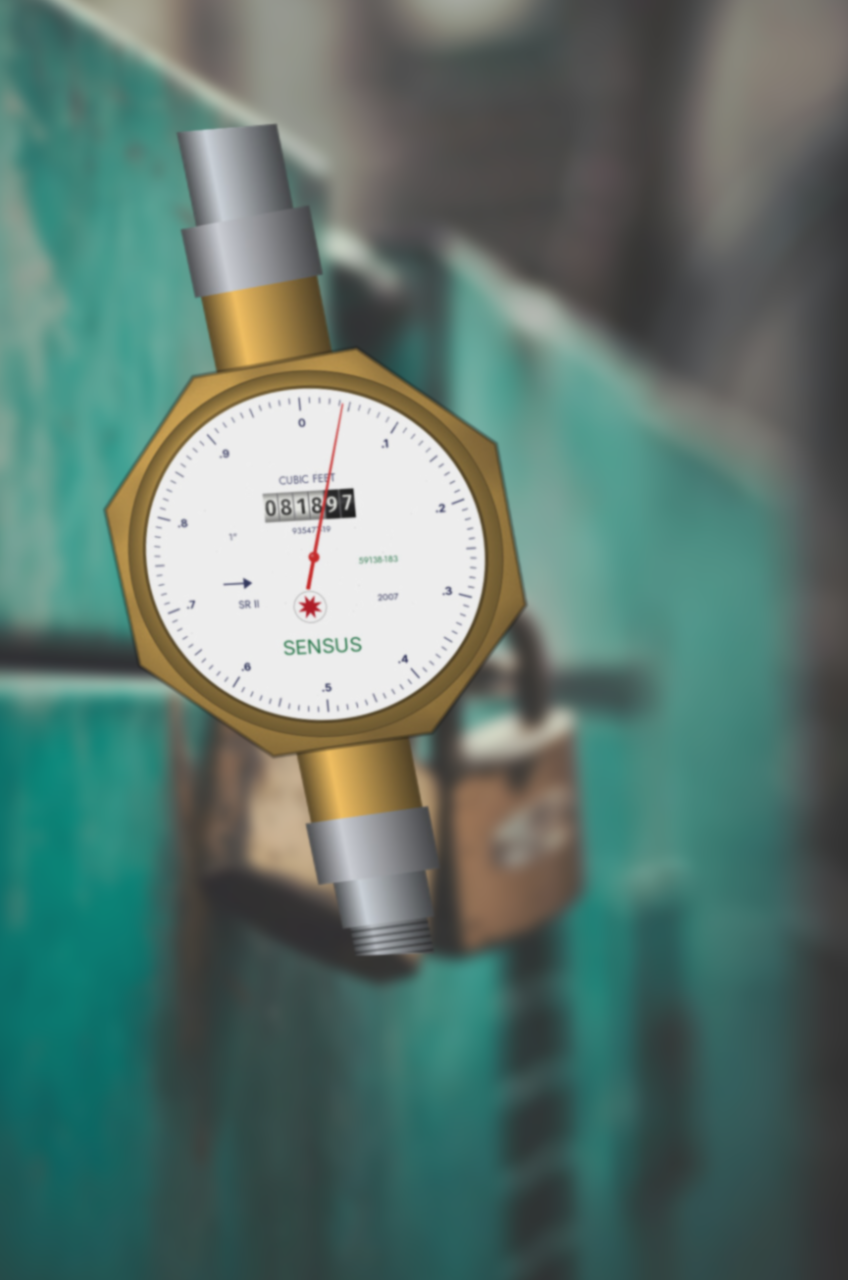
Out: {"value": 81897.04, "unit": "ft³"}
